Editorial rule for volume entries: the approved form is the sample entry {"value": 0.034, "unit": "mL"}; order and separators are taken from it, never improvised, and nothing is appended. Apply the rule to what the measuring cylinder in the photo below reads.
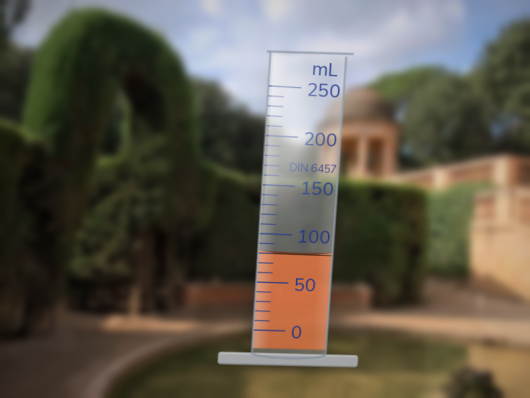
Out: {"value": 80, "unit": "mL"}
